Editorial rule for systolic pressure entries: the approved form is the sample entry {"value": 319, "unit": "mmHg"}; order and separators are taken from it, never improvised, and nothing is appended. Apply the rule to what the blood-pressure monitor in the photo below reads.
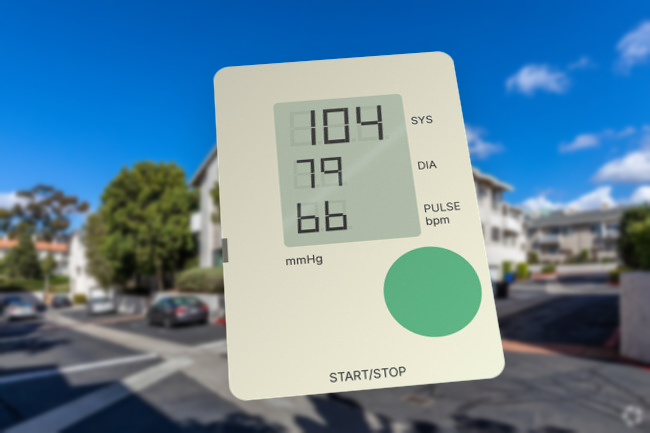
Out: {"value": 104, "unit": "mmHg"}
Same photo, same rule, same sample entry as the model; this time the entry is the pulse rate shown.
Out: {"value": 66, "unit": "bpm"}
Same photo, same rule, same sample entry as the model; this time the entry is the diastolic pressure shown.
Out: {"value": 79, "unit": "mmHg"}
